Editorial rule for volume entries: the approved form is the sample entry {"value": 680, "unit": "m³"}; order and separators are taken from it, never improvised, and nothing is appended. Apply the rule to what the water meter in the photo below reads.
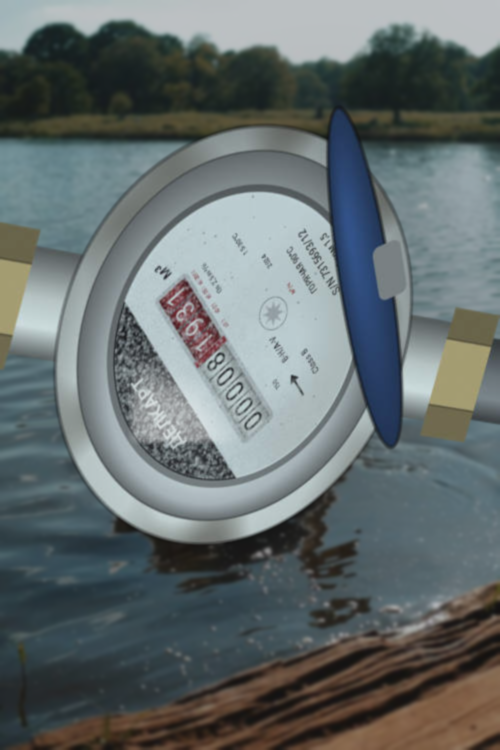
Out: {"value": 8.1931, "unit": "m³"}
